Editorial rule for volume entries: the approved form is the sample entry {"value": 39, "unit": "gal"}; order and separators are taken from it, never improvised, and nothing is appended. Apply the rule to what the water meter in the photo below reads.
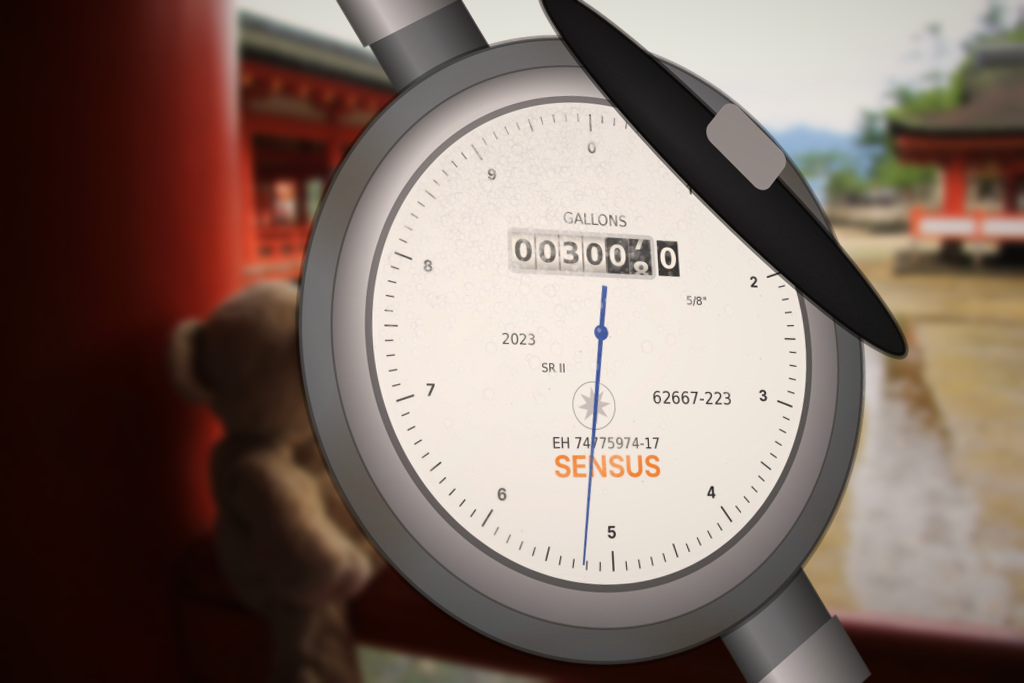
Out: {"value": 30075.2, "unit": "gal"}
